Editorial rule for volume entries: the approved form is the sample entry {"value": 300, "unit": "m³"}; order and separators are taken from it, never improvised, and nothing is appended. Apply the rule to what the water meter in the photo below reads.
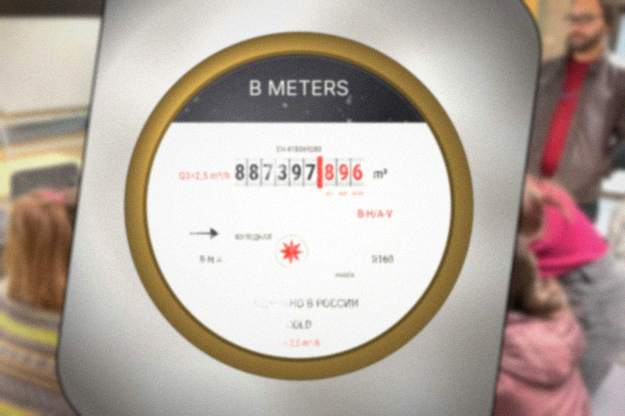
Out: {"value": 887397.896, "unit": "m³"}
